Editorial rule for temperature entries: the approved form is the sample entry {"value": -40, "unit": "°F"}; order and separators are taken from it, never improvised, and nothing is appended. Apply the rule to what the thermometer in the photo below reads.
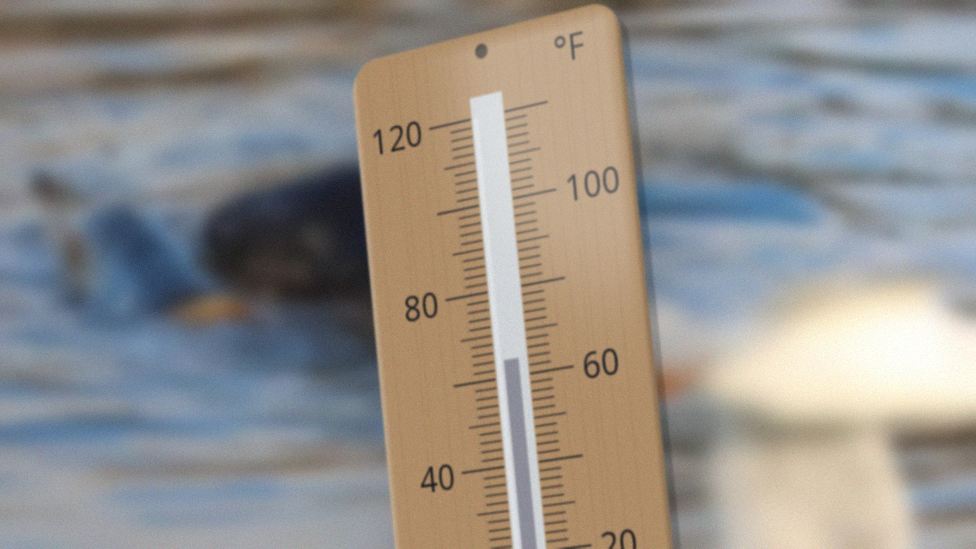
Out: {"value": 64, "unit": "°F"}
